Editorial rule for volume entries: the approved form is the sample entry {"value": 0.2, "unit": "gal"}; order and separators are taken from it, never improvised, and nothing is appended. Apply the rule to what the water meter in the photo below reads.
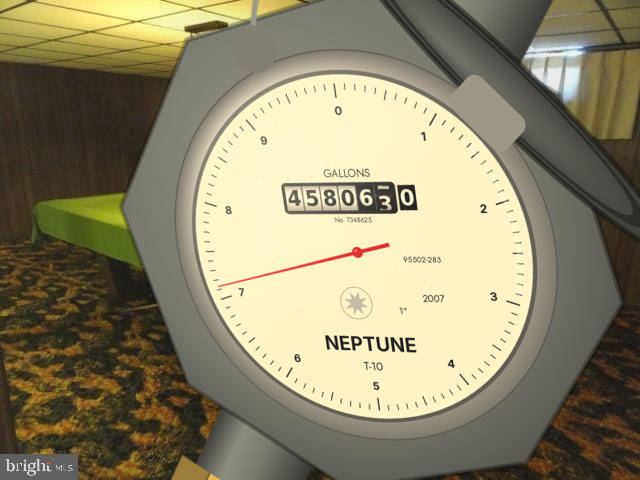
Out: {"value": 4580627.1, "unit": "gal"}
